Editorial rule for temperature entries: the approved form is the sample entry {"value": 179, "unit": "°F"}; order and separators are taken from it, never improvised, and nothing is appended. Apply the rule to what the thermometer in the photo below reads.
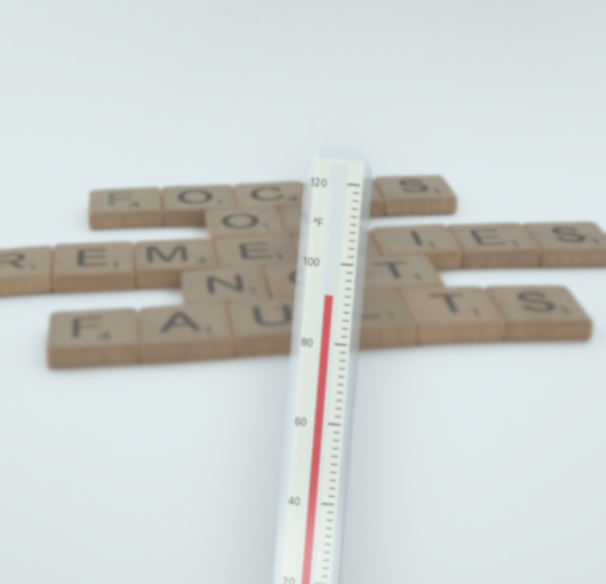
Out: {"value": 92, "unit": "°F"}
